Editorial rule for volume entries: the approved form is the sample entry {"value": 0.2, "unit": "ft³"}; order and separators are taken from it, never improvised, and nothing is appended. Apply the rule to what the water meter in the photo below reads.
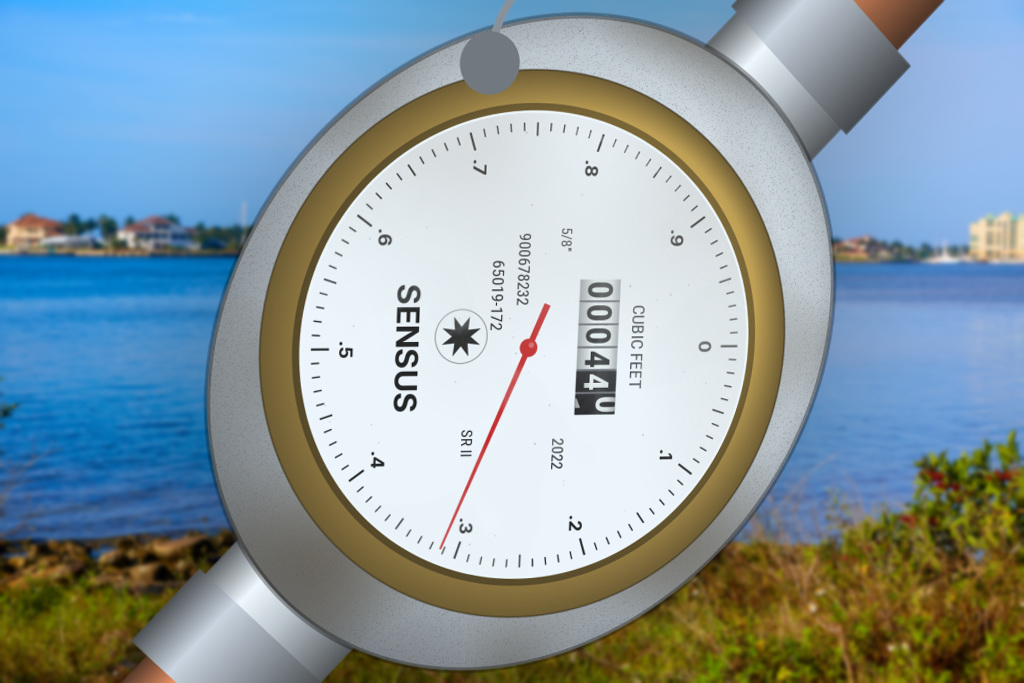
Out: {"value": 440.31, "unit": "ft³"}
